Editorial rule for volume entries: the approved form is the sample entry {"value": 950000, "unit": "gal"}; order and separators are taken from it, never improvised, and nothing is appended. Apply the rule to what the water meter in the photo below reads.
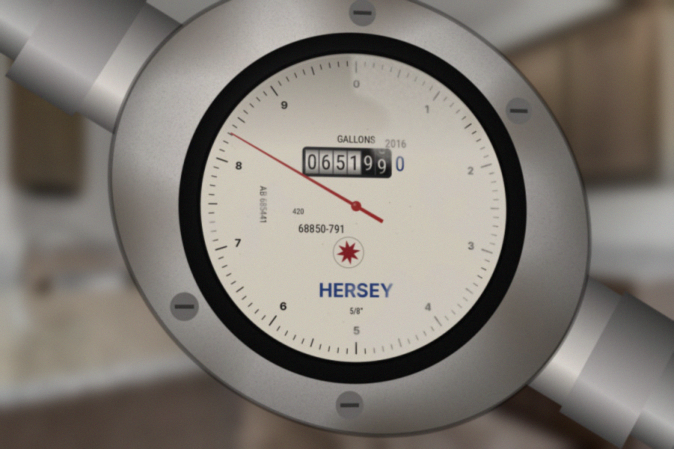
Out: {"value": 651988.3, "unit": "gal"}
